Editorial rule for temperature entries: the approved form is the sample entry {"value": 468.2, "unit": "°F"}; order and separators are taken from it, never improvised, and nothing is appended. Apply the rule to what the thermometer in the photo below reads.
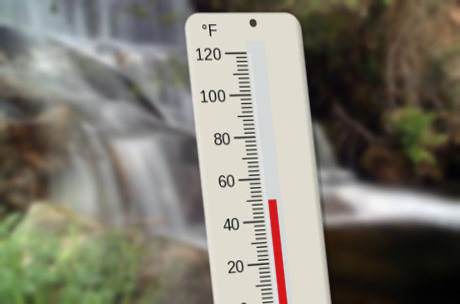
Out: {"value": 50, "unit": "°F"}
